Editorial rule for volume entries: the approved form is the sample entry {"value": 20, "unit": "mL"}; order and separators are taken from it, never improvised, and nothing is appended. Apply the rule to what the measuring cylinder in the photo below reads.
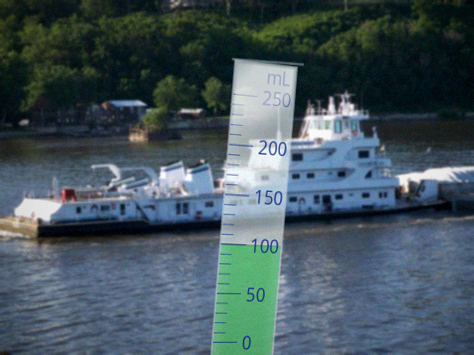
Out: {"value": 100, "unit": "mL"}
